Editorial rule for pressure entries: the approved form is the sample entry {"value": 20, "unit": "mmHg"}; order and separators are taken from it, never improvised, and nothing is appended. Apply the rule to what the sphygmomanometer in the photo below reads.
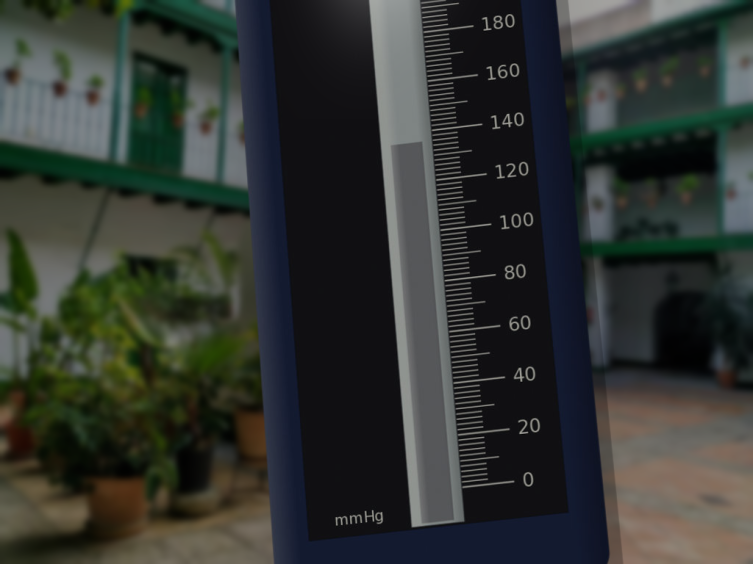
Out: {"value": 136, "unit": "mmHg"}
